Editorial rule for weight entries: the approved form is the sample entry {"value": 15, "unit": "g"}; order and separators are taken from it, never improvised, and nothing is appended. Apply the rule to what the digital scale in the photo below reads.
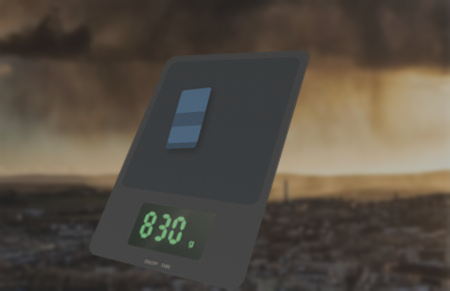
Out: {"value": 830, "unit": "g"}
